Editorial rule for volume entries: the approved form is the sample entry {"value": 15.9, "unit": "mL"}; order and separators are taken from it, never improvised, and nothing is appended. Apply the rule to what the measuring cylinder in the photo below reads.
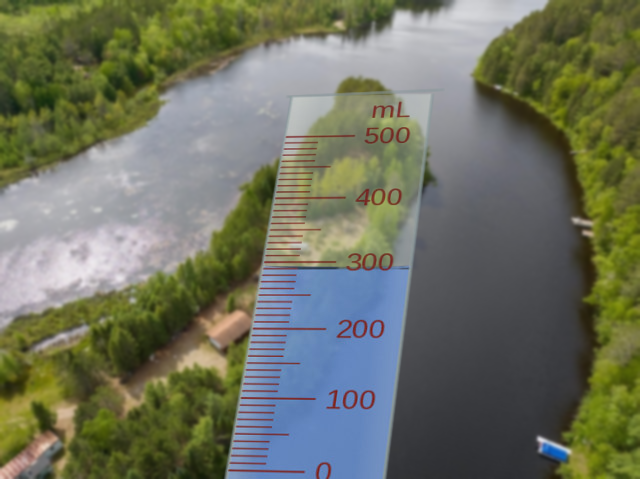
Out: {"value": 290, "unit": "mL"}
